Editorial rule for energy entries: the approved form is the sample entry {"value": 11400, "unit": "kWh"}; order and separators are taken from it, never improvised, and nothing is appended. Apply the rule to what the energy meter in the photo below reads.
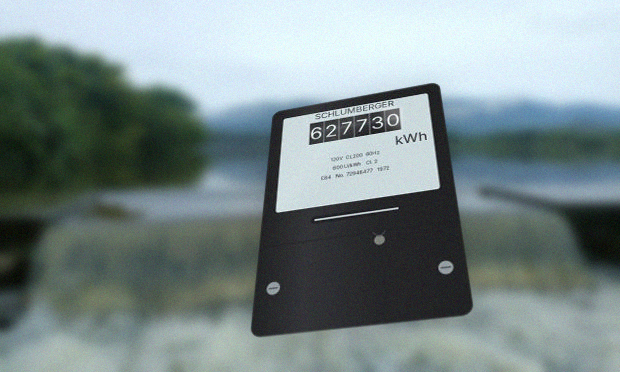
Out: {"value": 627730, "unit": "kWh"}
